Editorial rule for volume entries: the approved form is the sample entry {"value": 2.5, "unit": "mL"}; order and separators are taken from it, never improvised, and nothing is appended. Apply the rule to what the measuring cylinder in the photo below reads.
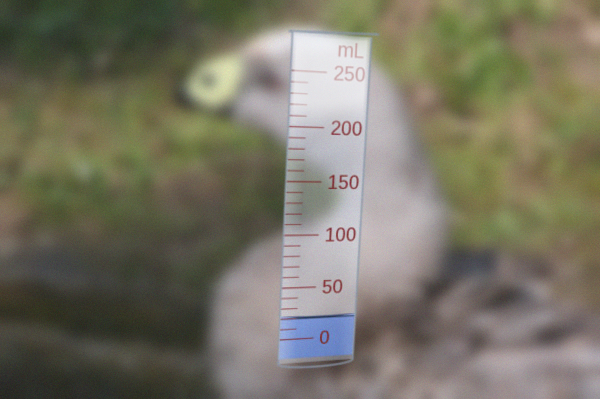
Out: {"value": 20, "unit": "mL"}
